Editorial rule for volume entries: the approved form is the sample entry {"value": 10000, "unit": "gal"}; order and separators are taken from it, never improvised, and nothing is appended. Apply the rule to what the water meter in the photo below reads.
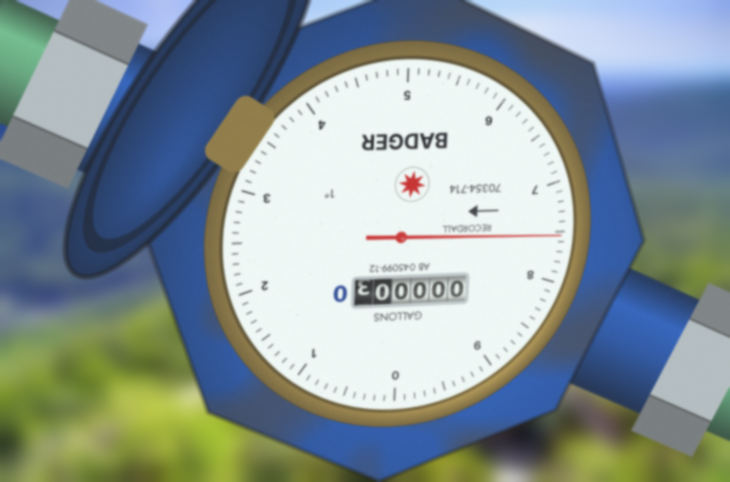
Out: {"value": 27.5, "unit": "gal"}
